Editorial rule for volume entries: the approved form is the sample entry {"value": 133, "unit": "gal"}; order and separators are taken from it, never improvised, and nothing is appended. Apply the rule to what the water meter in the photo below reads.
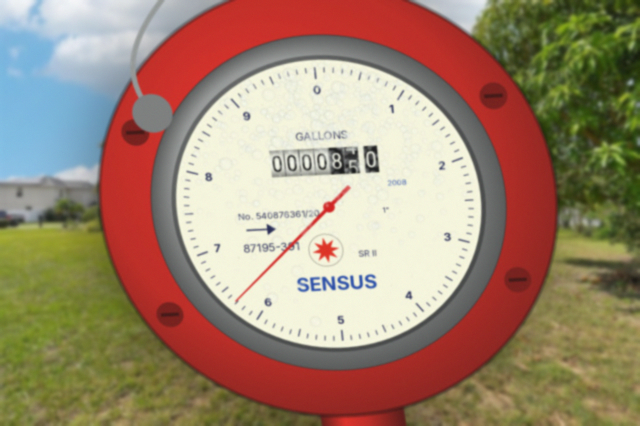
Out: {"value": 846.3, "unit": "gal"}
